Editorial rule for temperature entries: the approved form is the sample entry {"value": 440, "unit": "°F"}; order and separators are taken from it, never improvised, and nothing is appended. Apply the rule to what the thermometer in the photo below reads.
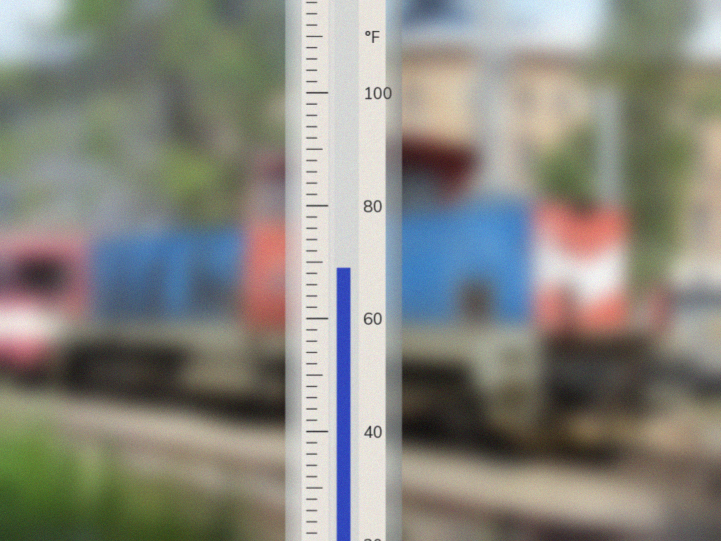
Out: {"value": 69, "unit": "°F"}
